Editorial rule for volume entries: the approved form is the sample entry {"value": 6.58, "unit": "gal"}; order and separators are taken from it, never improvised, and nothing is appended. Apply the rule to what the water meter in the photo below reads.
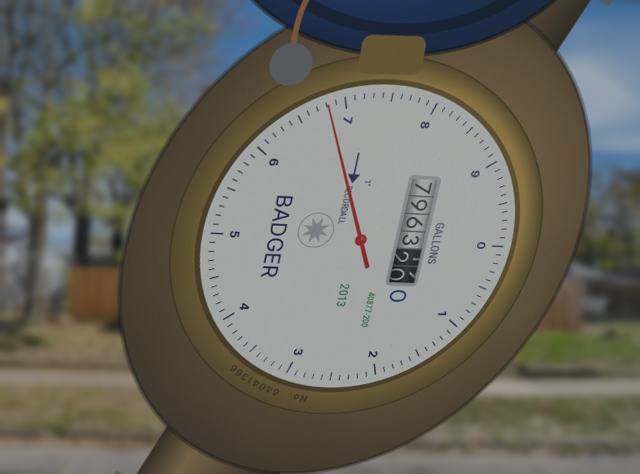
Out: {"value": 7963196.8, "unit": "gal"}
